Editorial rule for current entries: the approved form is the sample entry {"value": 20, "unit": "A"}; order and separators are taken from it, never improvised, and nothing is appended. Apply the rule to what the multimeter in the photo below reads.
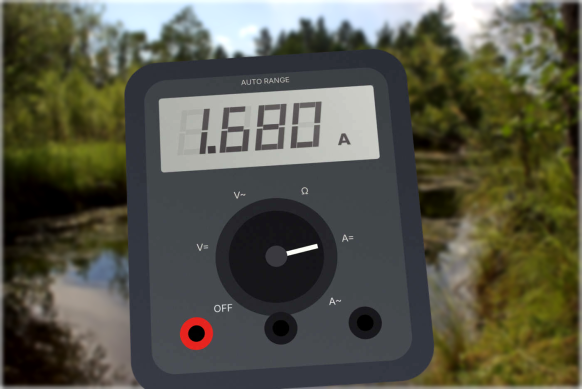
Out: {"value": 1.680, "unit": "A"}
